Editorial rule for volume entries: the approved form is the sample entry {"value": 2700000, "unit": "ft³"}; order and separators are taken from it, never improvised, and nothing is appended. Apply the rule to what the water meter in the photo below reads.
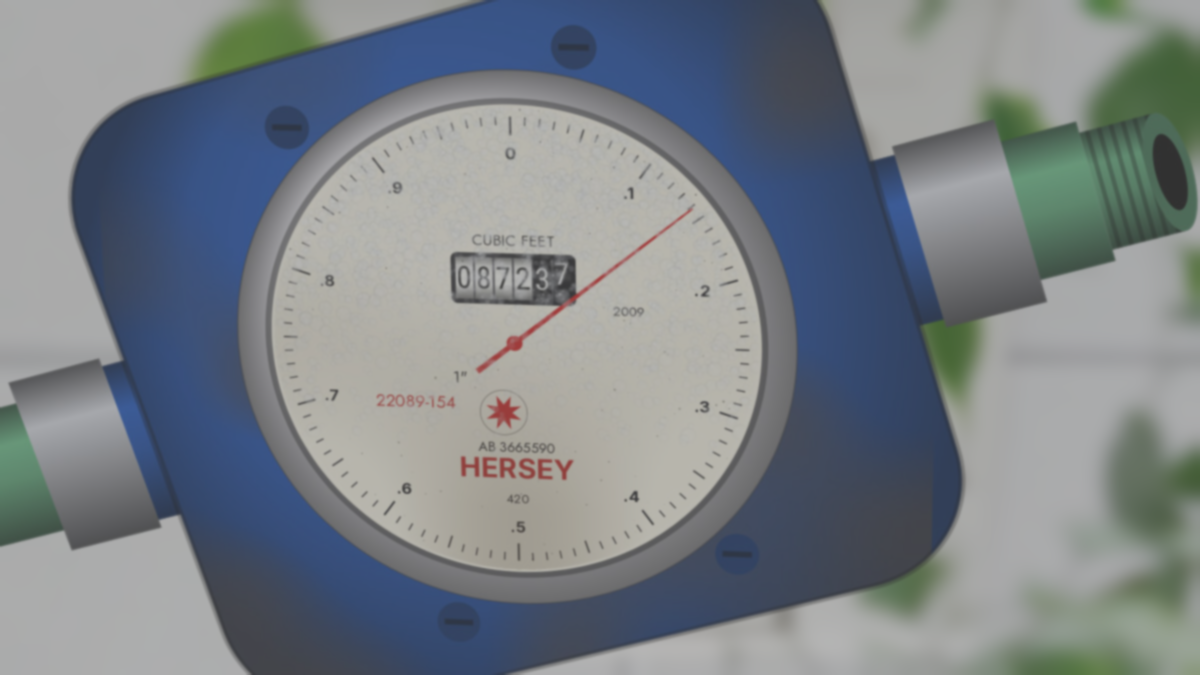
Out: {"value": 87237.14, "unit": "ft³"}
